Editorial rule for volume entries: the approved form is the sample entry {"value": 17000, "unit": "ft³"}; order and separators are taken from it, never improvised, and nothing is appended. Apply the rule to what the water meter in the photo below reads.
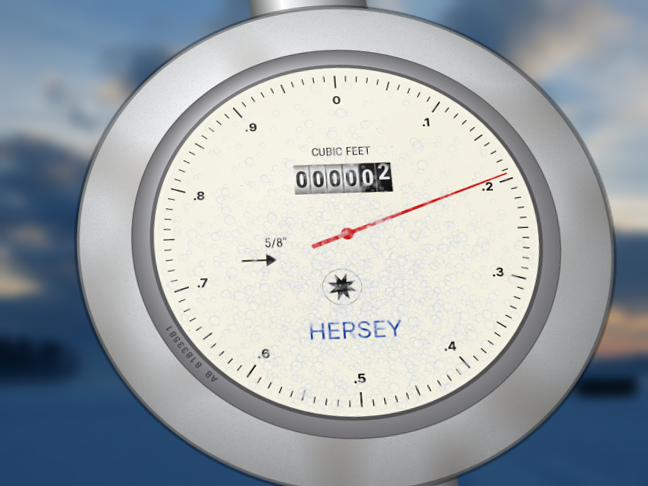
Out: {"value": 2.19, "unit": "ft³"}
